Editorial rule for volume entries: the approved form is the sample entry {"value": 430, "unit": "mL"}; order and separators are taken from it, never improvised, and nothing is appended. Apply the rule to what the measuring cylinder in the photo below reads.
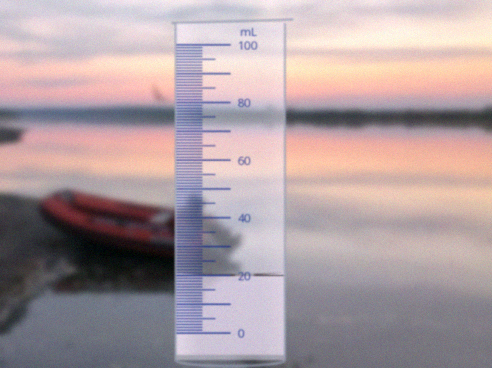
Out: {"value": 20, "unit": "mL"}
